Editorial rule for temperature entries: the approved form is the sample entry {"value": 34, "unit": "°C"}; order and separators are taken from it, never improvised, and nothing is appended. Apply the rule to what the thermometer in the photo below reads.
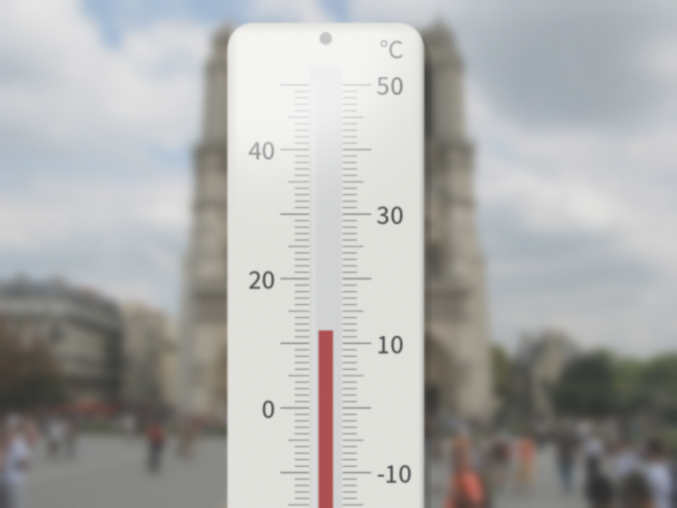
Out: {"value": 12, "unit": "°C"}
